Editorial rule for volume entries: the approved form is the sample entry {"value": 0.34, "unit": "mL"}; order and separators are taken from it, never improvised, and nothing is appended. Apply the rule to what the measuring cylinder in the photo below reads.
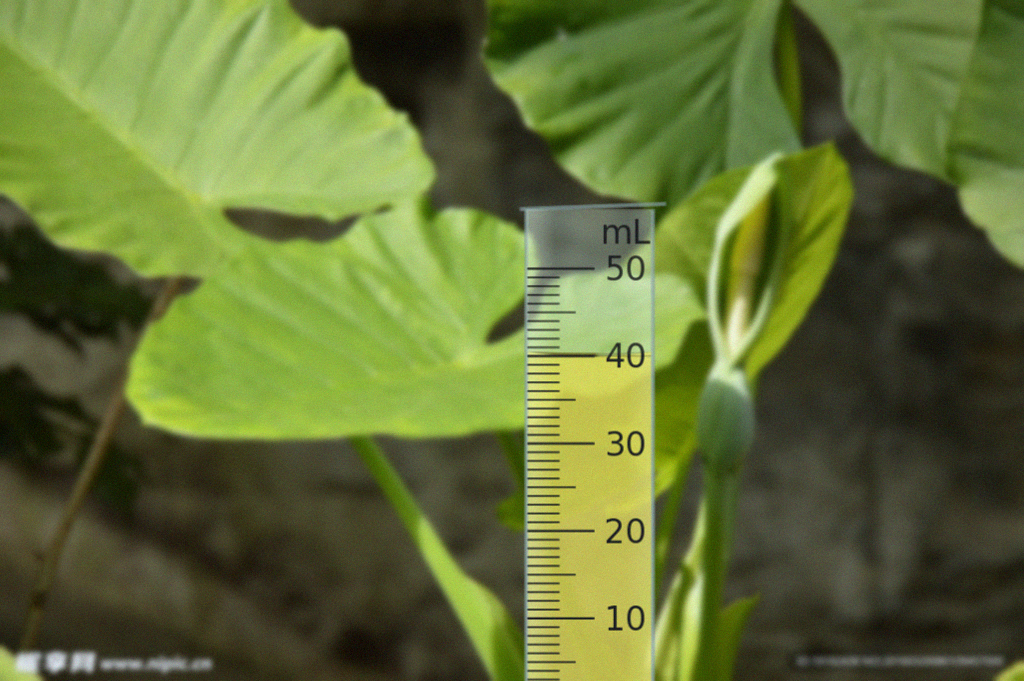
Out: {"value": 40, "unit": "mL"}
